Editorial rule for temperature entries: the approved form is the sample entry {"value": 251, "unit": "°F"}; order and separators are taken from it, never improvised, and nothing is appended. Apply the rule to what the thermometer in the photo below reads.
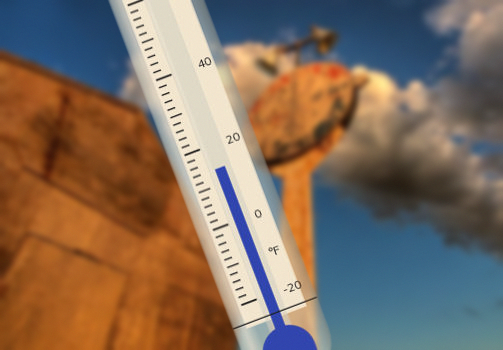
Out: {"value": 14, "unit": "°F"}
